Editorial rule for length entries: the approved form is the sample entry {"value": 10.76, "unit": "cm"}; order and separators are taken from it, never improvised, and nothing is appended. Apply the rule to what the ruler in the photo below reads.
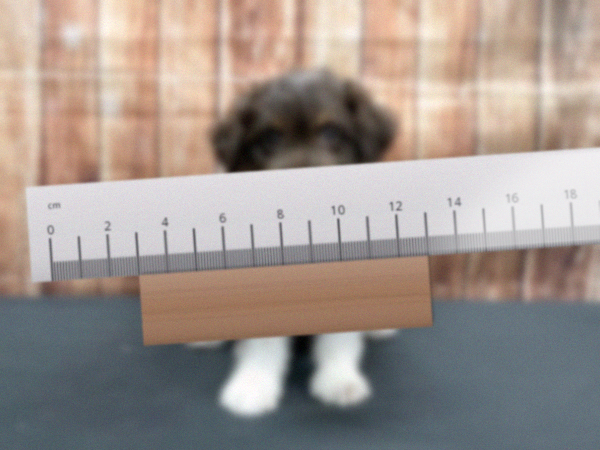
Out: {"value": 10, "unit": "cm"}
